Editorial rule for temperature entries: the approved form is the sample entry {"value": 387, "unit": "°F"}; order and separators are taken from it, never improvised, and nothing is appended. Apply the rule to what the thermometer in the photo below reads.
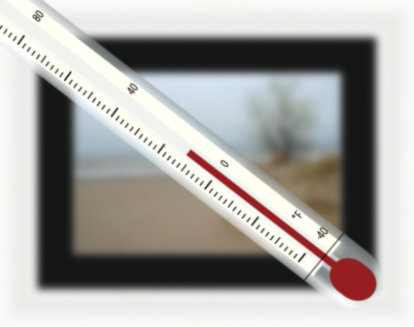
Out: {"value": 12, "unit": "°F"}
